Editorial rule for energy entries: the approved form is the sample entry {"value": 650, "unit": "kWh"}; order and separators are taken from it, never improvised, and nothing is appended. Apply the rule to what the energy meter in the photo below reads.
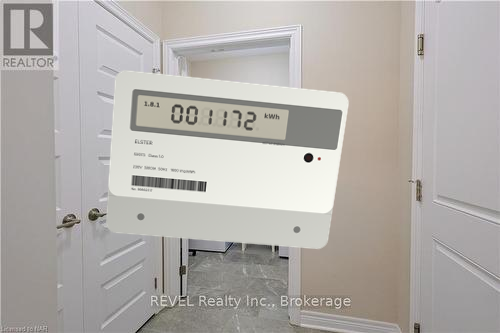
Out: {"value": 1172, "unit": "kWh"}
